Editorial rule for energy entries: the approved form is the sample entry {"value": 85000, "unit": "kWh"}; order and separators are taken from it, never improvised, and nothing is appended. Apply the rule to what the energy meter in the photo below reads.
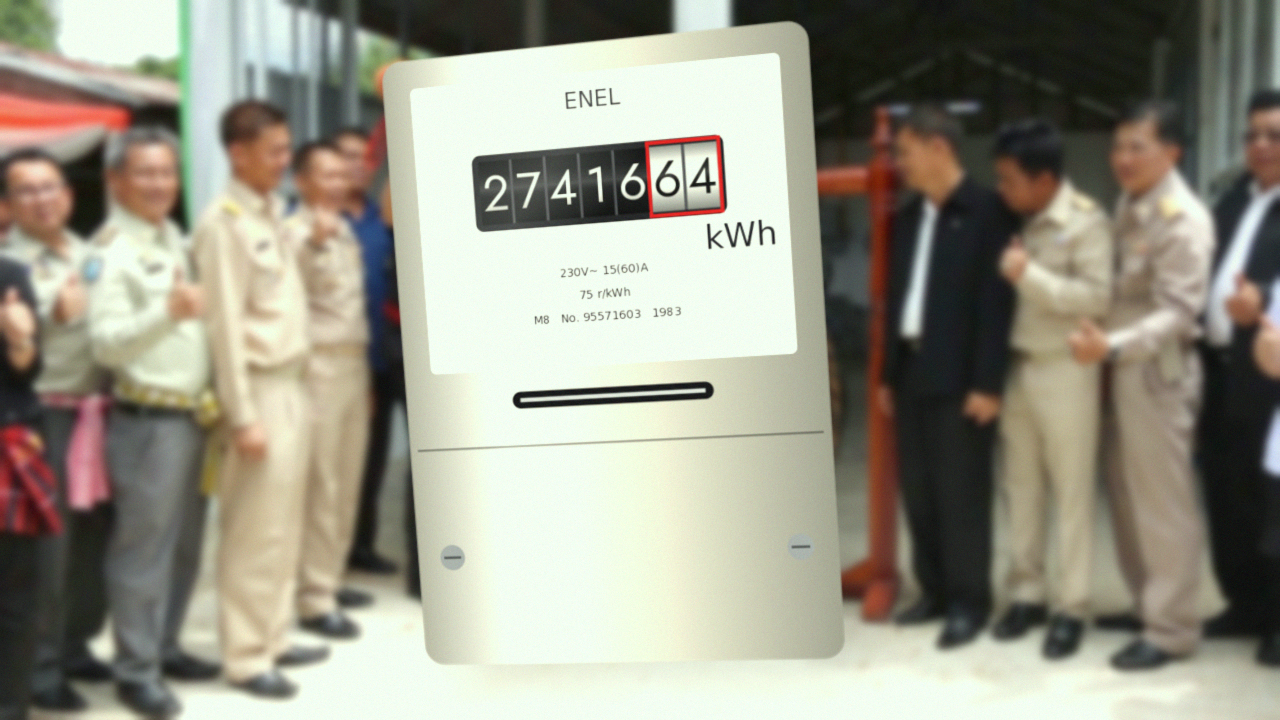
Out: {"value": 27416.64, "unit": "kWh"}
